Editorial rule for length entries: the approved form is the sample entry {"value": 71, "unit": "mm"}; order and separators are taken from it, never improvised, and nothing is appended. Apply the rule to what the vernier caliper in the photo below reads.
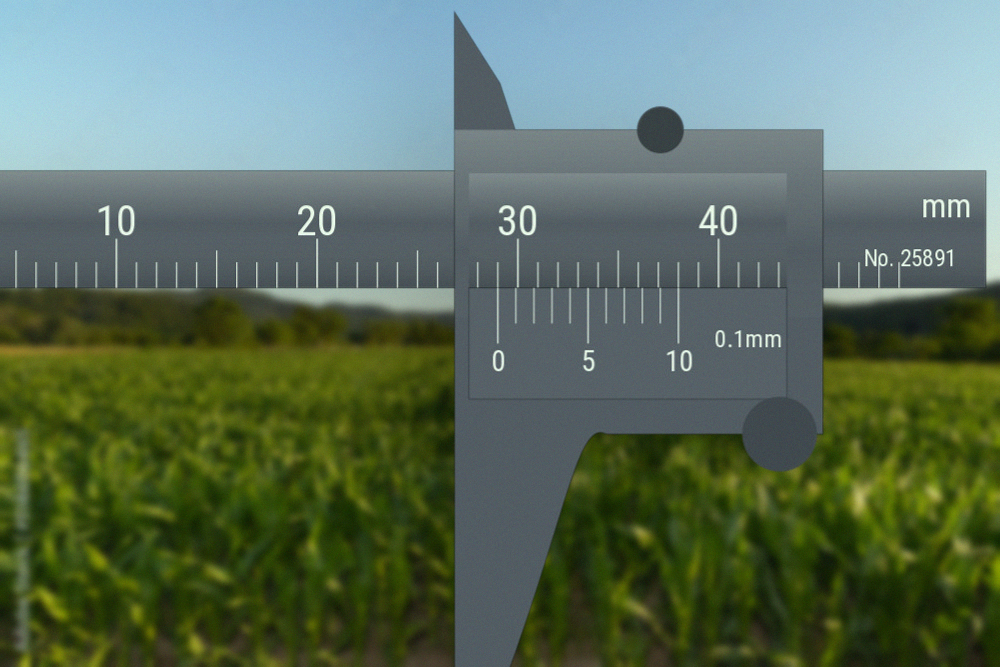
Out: {"value": 29.0, "unit": "mm"}
